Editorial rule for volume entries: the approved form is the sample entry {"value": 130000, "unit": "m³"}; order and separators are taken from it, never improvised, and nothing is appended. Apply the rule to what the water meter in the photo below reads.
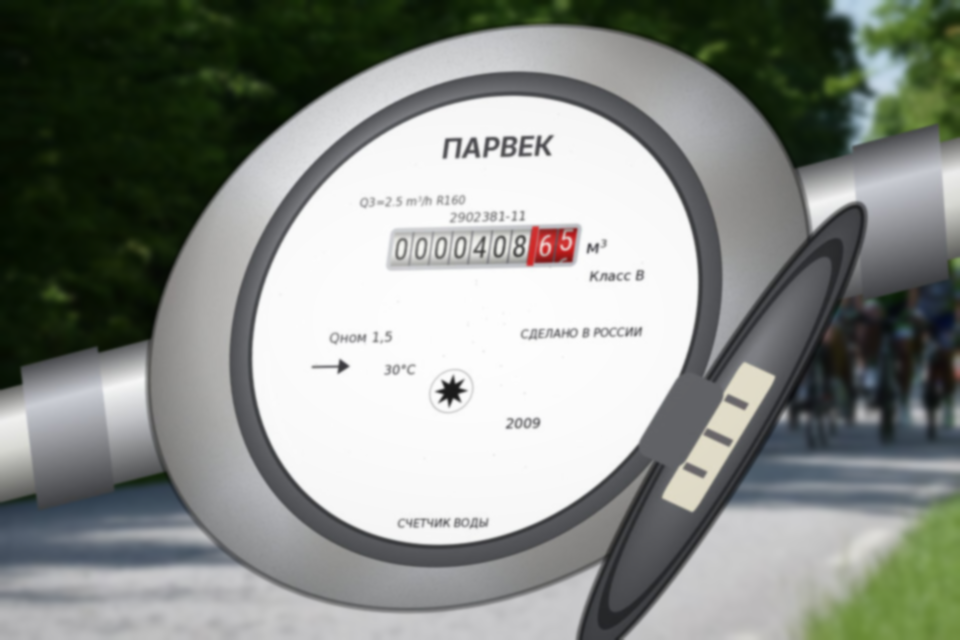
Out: {"value": 408.65, "unit": "m³"}
